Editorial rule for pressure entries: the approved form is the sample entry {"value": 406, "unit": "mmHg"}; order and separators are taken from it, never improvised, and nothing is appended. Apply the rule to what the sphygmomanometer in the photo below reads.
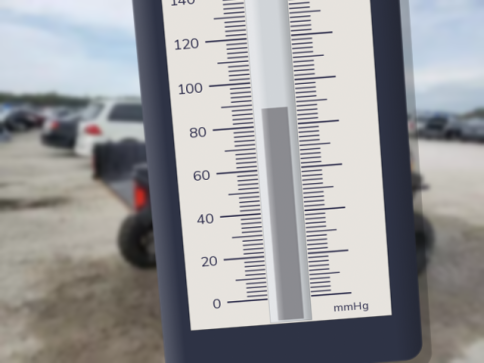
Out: {"value": 88, "unit": "mmHg"}
